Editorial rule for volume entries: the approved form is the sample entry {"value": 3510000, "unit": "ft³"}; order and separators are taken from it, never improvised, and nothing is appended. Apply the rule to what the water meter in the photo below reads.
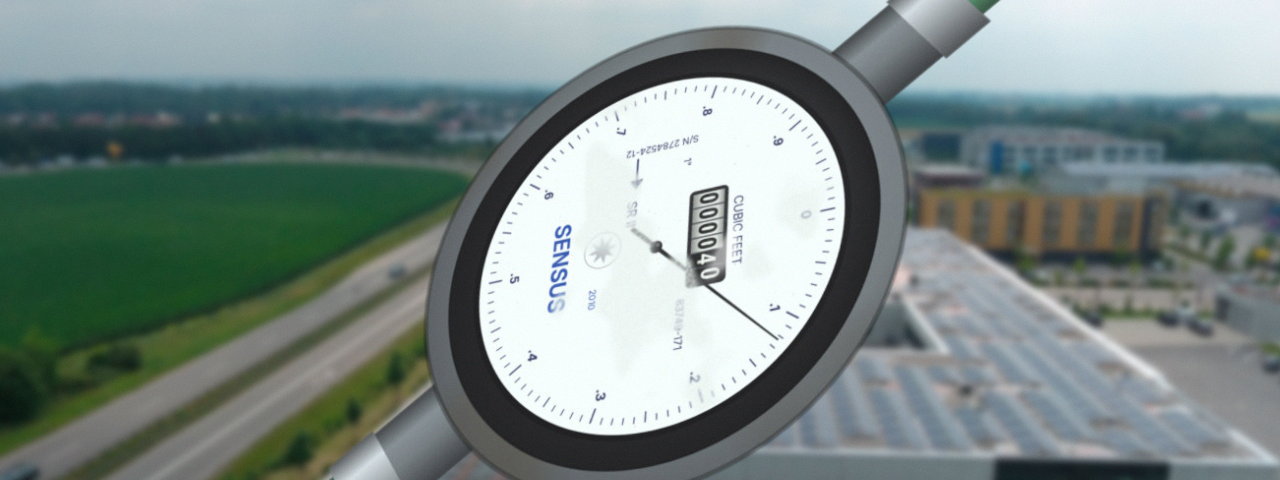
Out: {"value": 40.12, "unit": "ft³"}
